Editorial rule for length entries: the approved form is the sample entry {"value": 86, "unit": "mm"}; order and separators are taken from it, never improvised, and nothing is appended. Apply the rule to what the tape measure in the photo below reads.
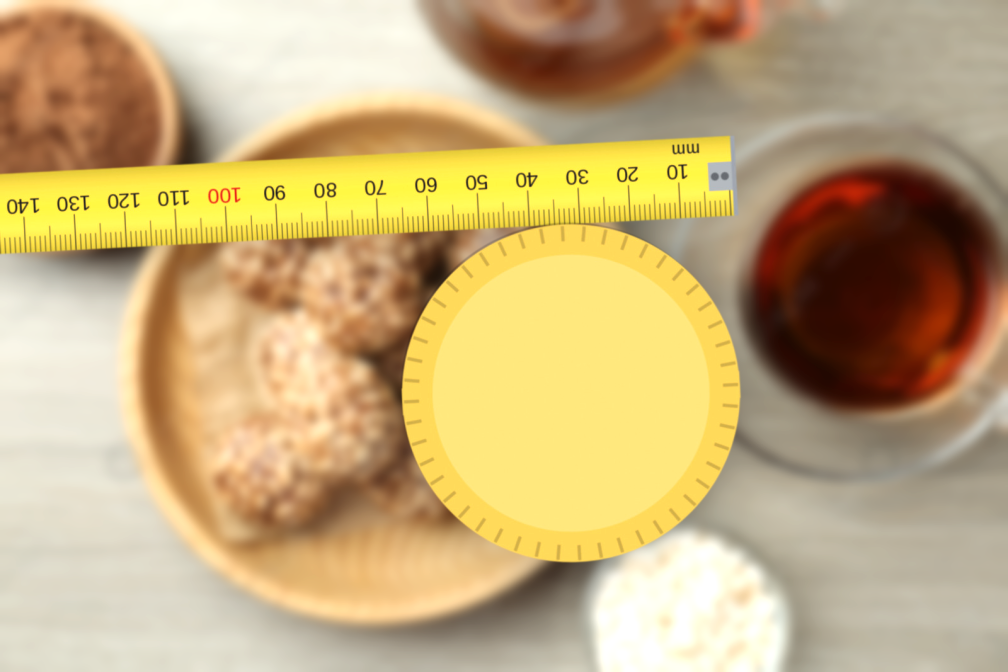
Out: {"value": 67, "unit": "mm"}
